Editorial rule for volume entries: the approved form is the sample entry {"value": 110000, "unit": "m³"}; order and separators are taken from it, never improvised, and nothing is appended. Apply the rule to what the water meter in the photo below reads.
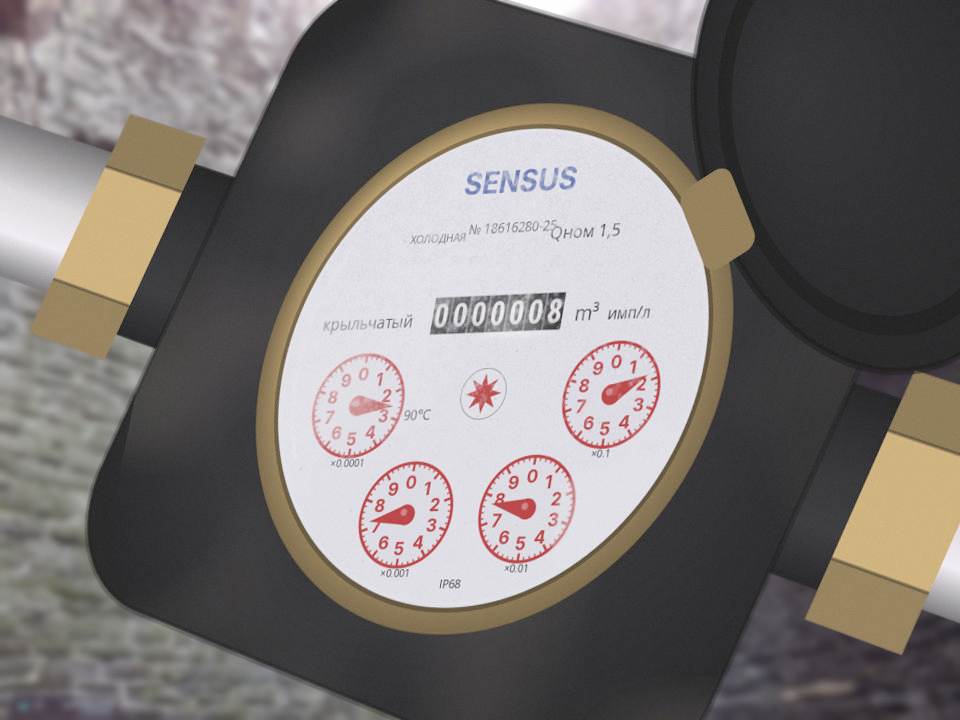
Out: {"value": 8.1772, "unit": "m³"}
